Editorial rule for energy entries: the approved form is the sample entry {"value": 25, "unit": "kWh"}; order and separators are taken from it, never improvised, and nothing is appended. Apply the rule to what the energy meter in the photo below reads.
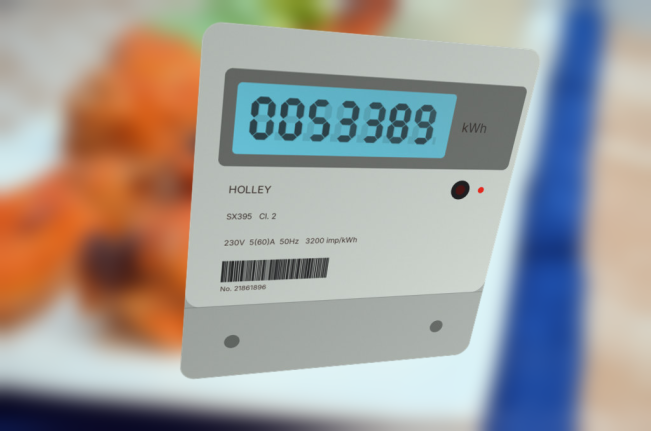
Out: {"value": 53389, "unit": "kWh"}
